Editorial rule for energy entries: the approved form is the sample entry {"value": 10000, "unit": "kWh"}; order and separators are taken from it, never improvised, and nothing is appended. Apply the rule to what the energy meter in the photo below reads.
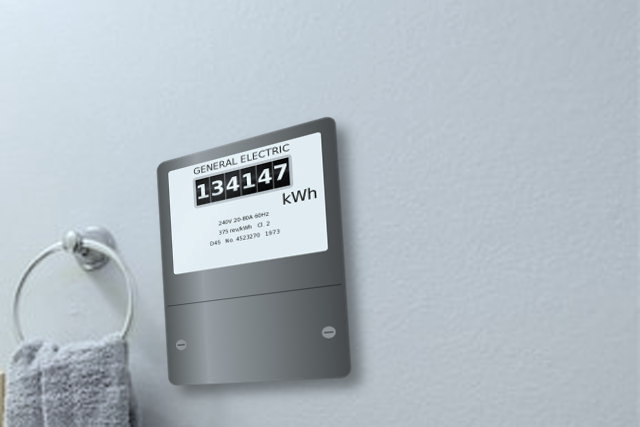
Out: {"value": 134147, "unit": "kWh"}
